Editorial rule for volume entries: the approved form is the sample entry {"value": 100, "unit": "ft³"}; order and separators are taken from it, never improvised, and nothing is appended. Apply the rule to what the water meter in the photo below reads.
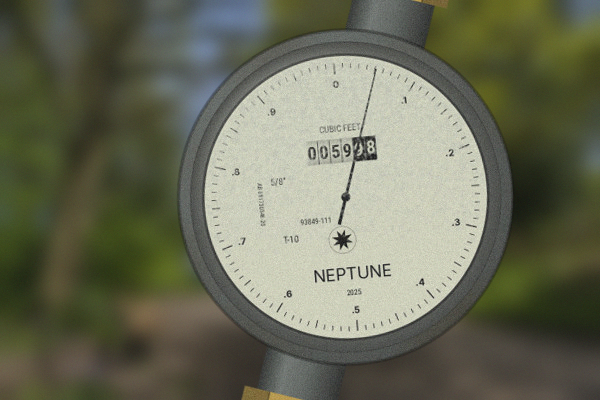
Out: {"value": 5998.05, "unit": "ft³"}
